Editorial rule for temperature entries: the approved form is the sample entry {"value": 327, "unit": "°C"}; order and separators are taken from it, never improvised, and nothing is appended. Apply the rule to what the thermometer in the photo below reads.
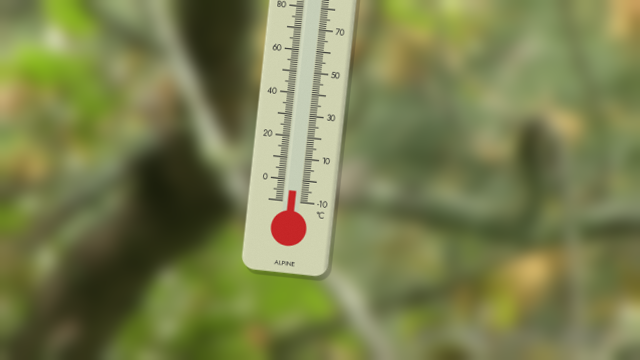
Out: {"value": -5, "unit": "°C"}
